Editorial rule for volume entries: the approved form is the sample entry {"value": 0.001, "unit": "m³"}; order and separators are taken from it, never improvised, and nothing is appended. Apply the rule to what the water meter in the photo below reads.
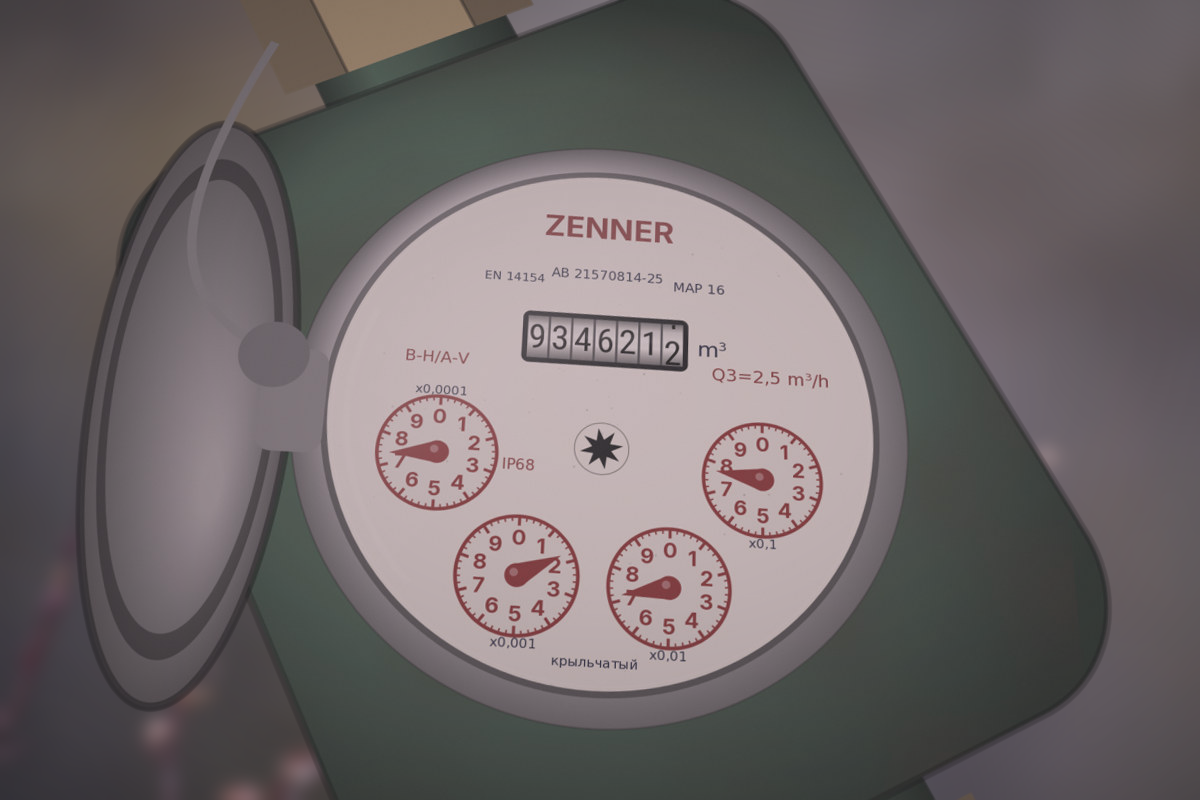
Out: {"value": 9346211.7717, "unit": "m³"}
